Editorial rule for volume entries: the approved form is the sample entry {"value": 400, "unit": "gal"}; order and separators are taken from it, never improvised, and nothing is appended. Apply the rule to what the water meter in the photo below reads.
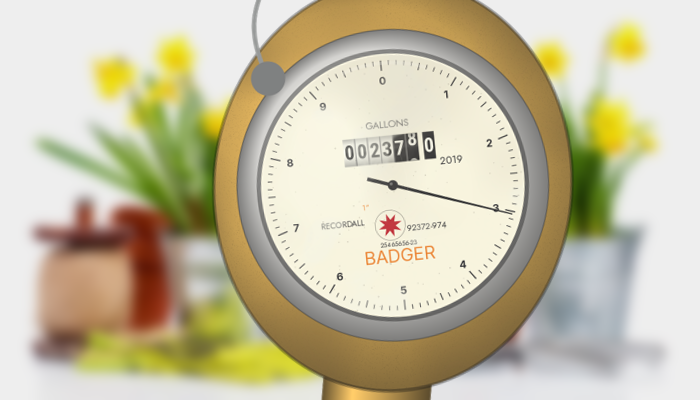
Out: {"value": 23783.0, "unit": "gal"}
